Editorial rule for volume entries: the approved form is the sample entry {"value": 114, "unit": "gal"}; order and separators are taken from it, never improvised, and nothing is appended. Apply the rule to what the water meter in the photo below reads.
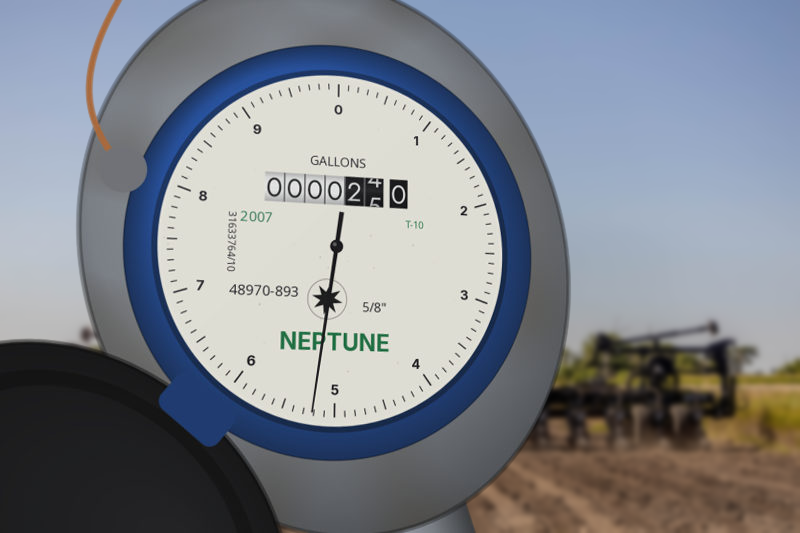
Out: {"value": 245.2, "unit": "gal"}
